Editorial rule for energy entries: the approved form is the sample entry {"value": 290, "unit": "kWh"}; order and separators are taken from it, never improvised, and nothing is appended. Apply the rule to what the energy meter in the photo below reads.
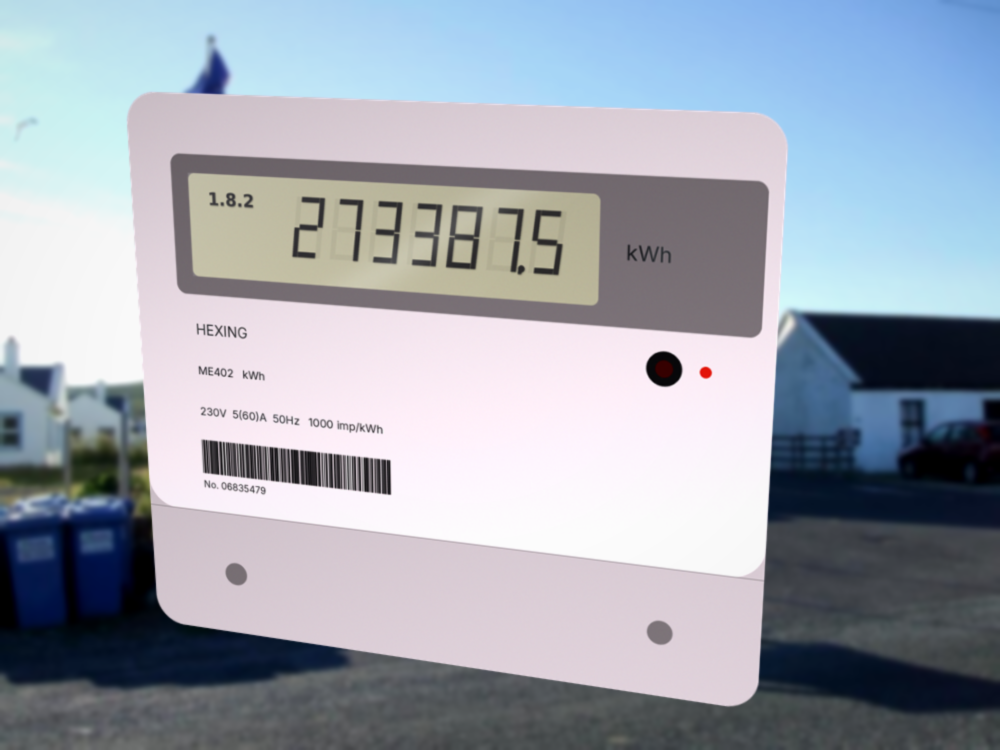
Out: {"value": 273387.5, "unit": "kWh"}
